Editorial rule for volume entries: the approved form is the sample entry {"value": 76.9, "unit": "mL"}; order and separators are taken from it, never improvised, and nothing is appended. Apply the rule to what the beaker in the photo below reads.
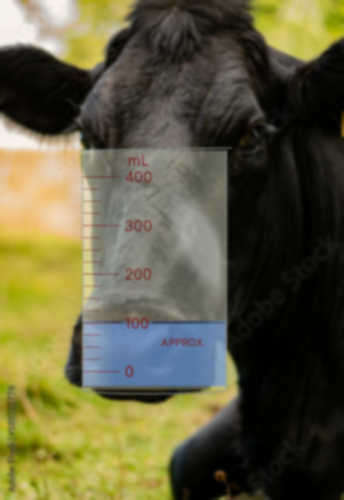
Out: {"value": 100, "unit": "mL"}
